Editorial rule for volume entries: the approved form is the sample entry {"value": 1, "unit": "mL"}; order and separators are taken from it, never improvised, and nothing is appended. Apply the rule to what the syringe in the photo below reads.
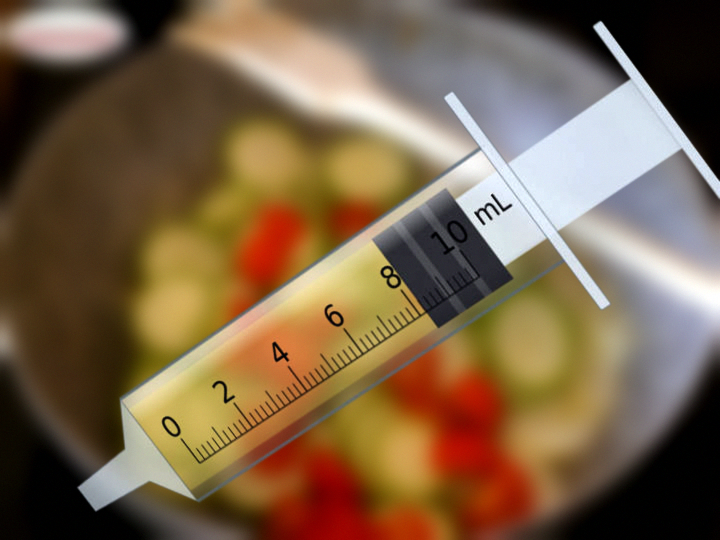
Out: {"value": 8.2, "unit": "mL"}
